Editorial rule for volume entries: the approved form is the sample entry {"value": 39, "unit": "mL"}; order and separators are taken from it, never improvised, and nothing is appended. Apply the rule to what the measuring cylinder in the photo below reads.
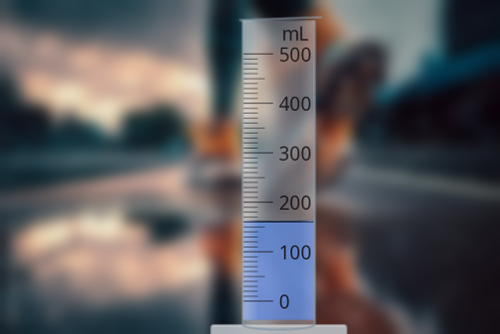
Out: {"value": 160, "unit": "mL"}
